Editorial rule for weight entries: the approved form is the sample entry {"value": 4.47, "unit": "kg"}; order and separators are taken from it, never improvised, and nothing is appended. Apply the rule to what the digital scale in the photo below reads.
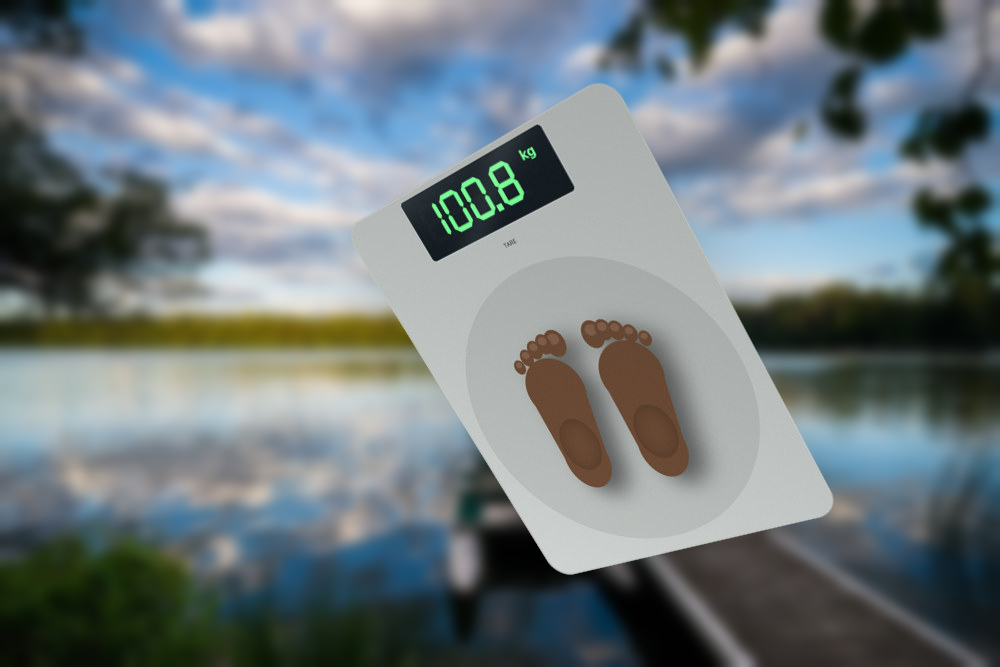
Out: {"value": 100.8, "unit": "kg"}
